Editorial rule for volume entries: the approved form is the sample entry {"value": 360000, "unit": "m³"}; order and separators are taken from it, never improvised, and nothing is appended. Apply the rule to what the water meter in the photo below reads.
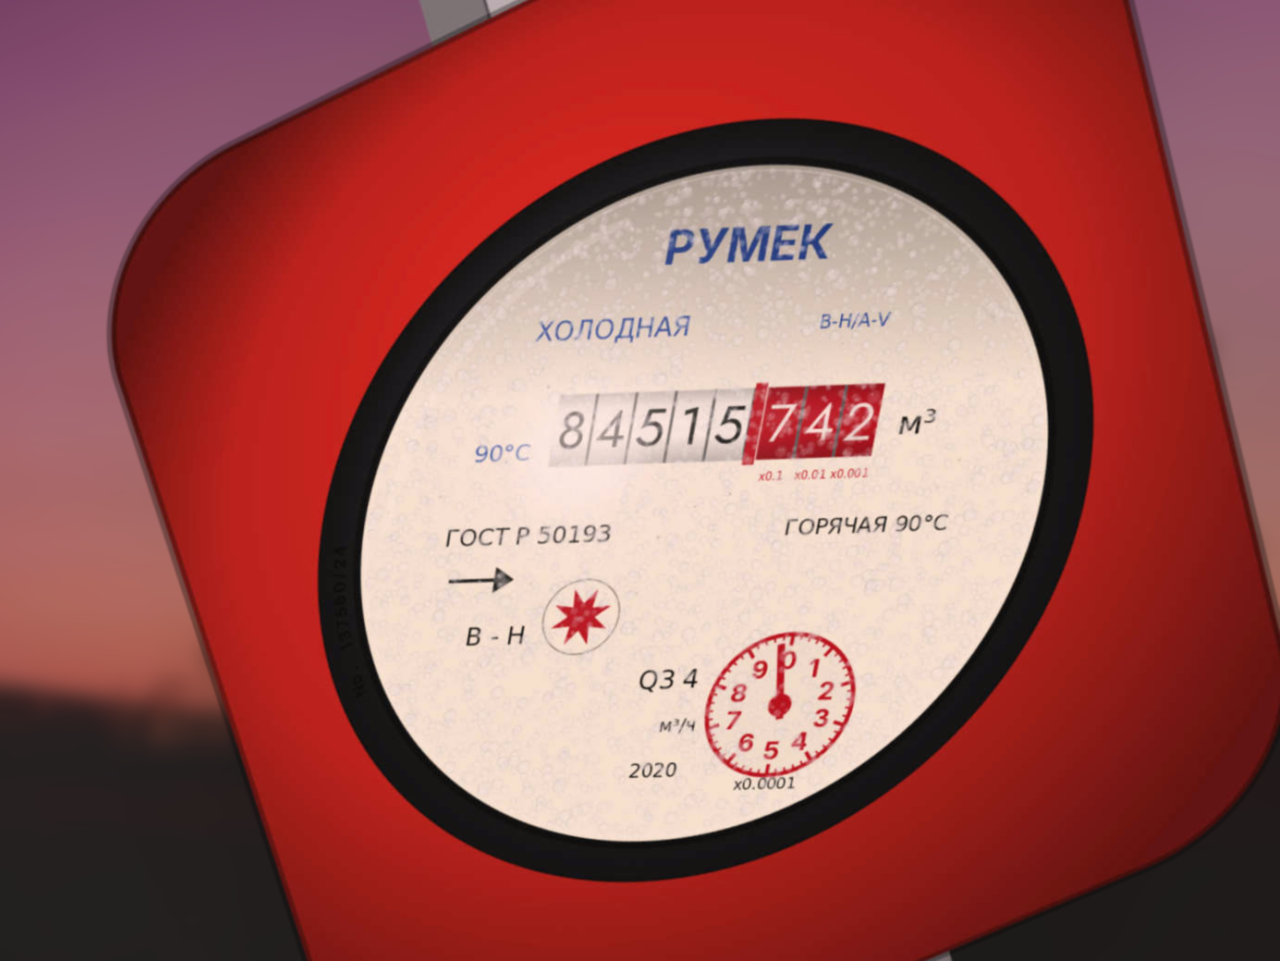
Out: {"value": 84515.7419, "unit": "m³"}
